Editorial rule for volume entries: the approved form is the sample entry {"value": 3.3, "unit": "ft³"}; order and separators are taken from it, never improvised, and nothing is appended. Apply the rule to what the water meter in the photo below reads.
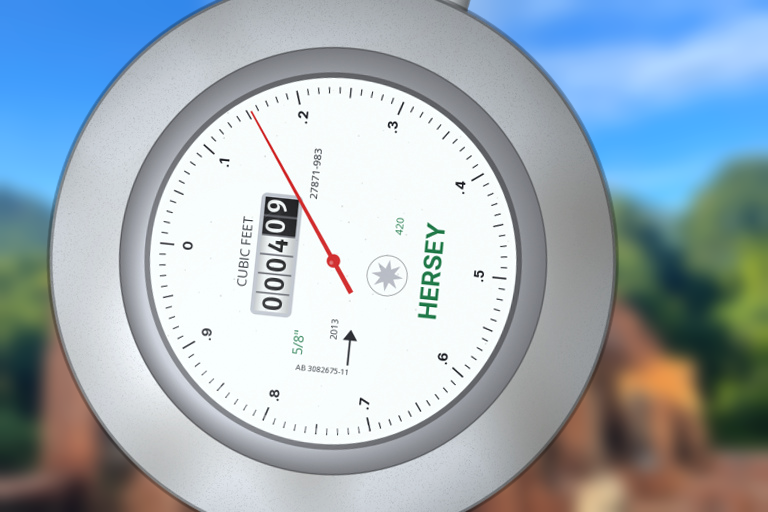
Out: {"value": 409.15, "unit": "ft³"}
